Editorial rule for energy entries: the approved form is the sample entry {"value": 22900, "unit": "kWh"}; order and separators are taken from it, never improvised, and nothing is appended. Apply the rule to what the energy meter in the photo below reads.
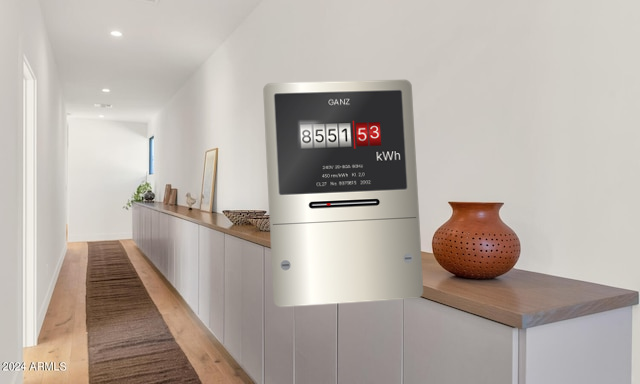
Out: {"value": 8551.53, "unit": "kWh"}
